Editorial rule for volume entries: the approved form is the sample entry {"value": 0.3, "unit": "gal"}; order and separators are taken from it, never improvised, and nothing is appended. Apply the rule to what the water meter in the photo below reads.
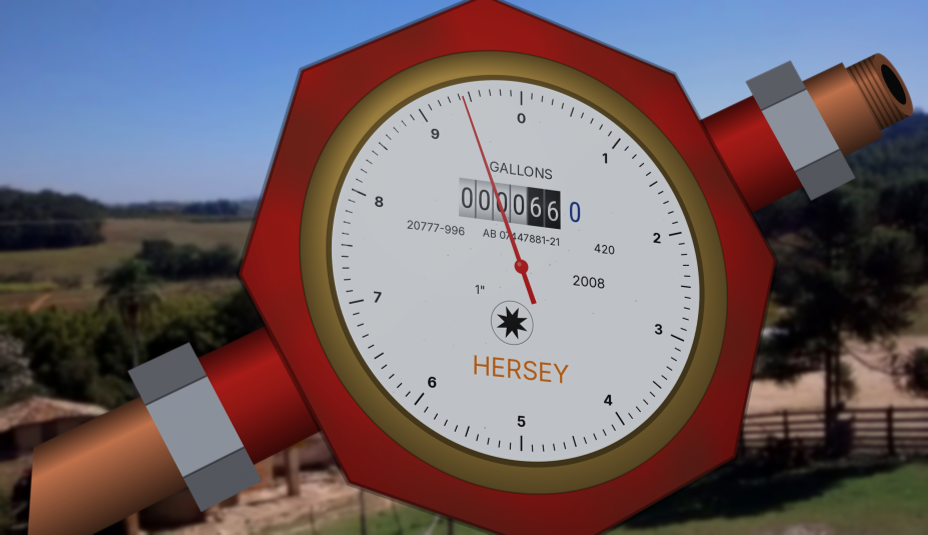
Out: {"value": 659.4, "unit": "gal"}
